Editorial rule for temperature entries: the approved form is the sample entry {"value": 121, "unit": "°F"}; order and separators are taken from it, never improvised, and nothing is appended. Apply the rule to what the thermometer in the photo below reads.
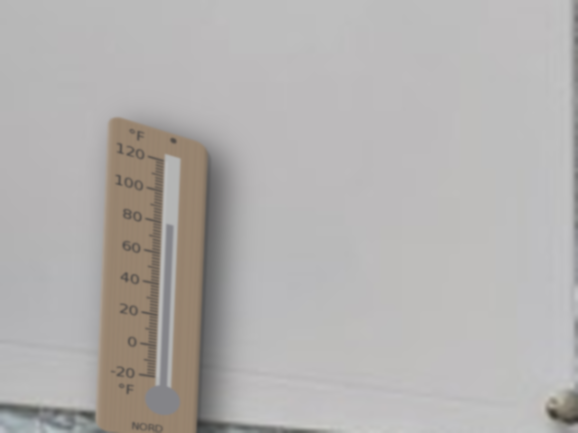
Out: {"value": 80, "unit": "°F"}
